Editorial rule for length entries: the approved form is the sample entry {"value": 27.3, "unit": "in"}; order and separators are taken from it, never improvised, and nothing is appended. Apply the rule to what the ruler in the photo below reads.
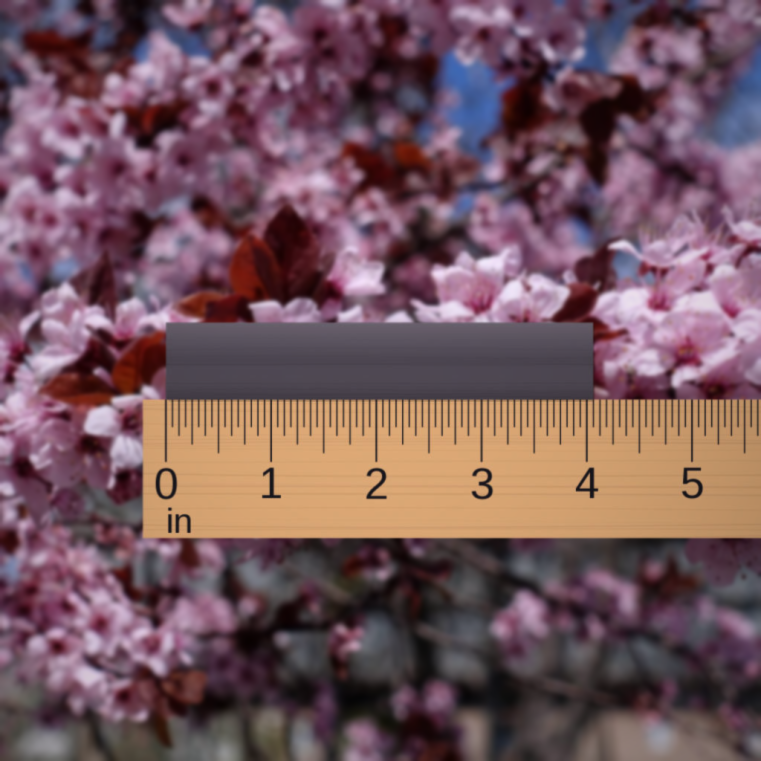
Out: {"value": 4.0625, "unit": "in"}
